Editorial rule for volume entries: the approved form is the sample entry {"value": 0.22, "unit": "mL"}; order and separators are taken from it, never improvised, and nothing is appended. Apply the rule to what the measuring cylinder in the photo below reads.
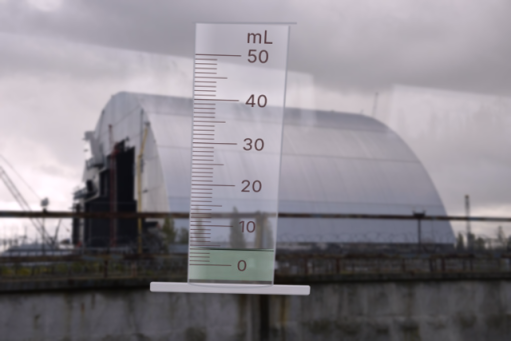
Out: {"value": 4, "unit": "mL"}
